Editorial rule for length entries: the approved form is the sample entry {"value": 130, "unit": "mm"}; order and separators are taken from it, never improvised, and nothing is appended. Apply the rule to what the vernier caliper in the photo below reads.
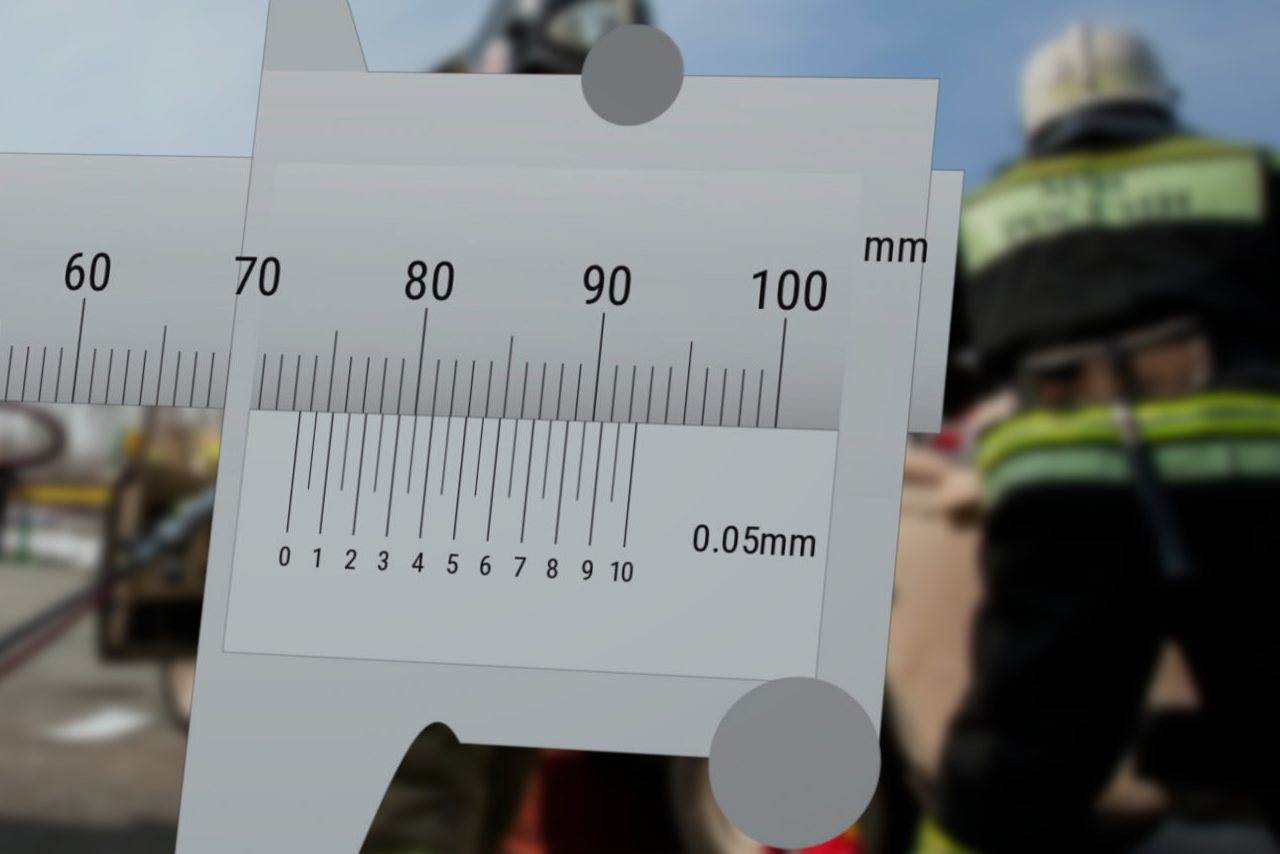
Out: {"value": 73.4, "unit": "mm"}
